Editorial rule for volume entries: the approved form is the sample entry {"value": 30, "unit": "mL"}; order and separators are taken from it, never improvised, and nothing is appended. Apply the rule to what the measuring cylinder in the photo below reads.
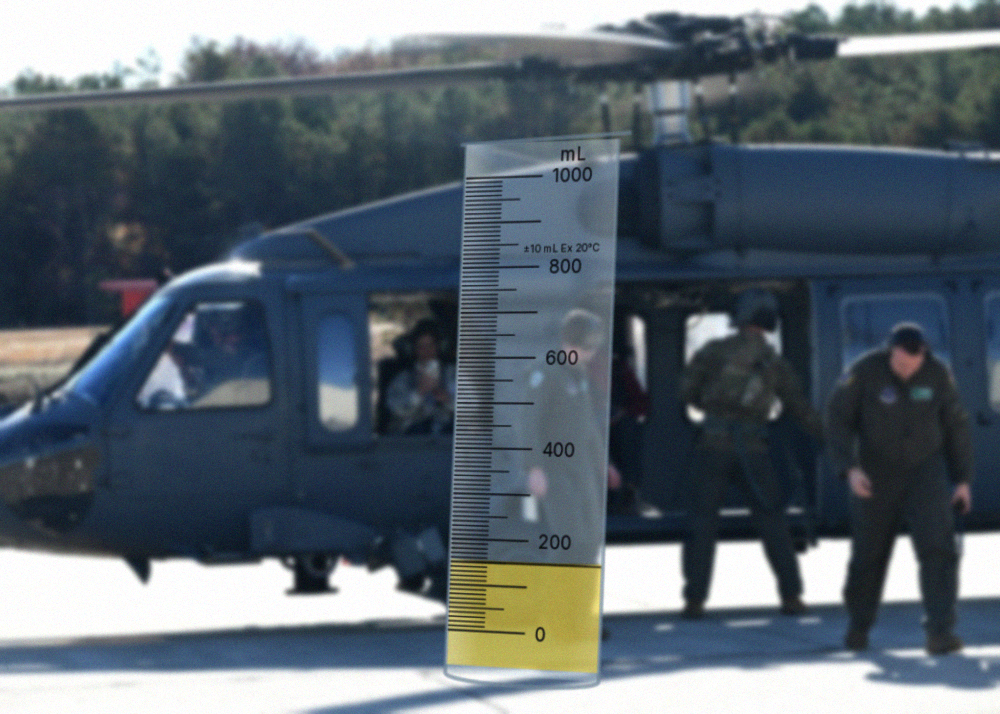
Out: {"value": 150, "unit": "mL"}
